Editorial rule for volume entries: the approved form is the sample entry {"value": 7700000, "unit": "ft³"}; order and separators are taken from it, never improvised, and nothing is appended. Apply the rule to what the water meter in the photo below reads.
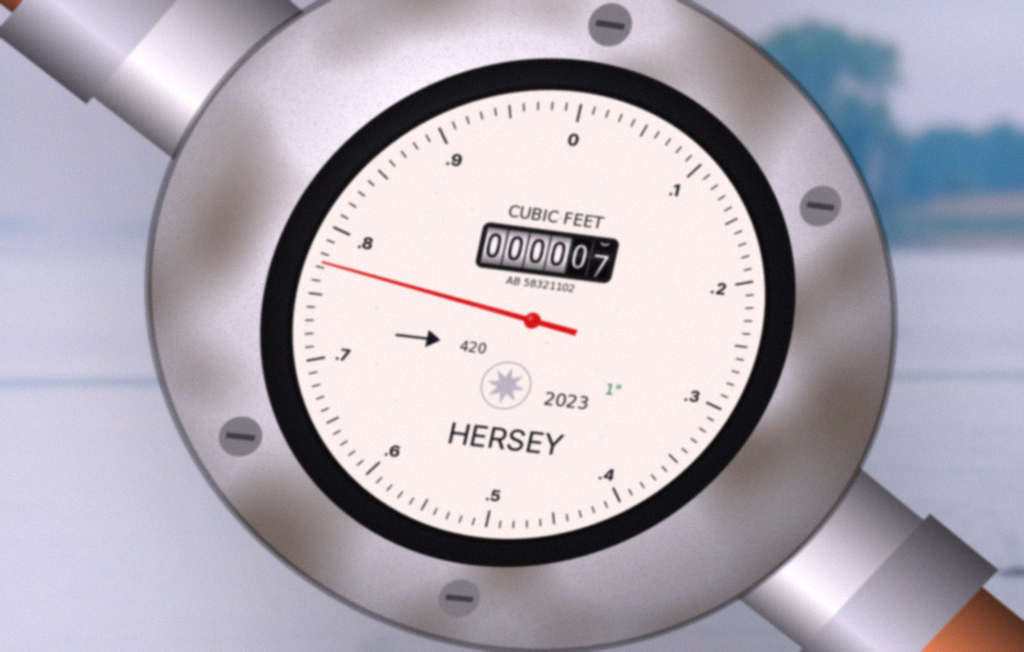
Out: {"value": 6.77, "unit": "ft³"}
